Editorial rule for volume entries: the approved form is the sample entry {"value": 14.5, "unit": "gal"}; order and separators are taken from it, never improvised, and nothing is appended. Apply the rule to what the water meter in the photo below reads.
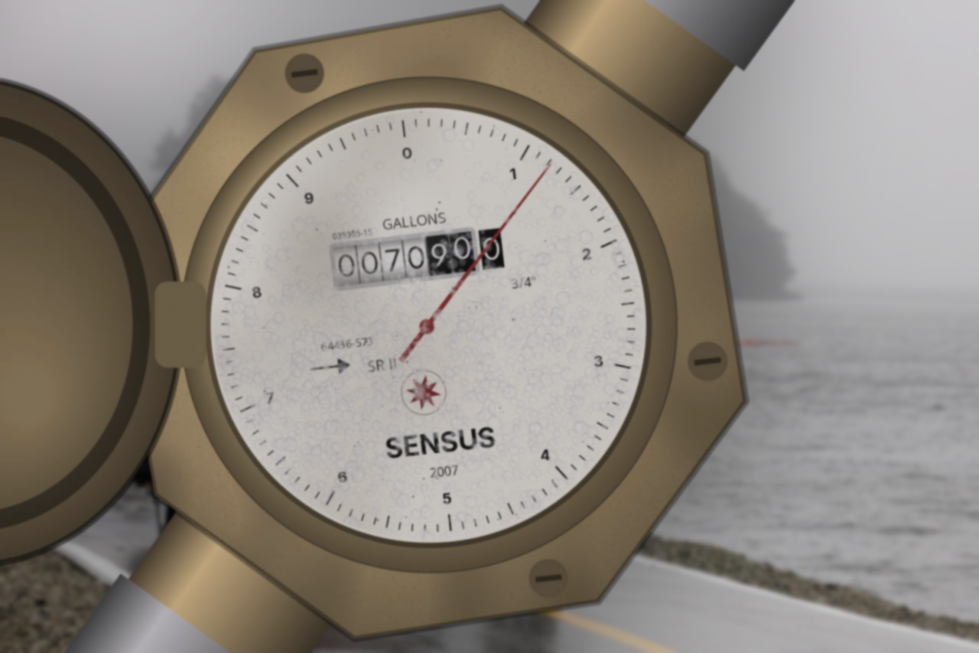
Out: {"value": 70901.2, "unit": "gal"}
